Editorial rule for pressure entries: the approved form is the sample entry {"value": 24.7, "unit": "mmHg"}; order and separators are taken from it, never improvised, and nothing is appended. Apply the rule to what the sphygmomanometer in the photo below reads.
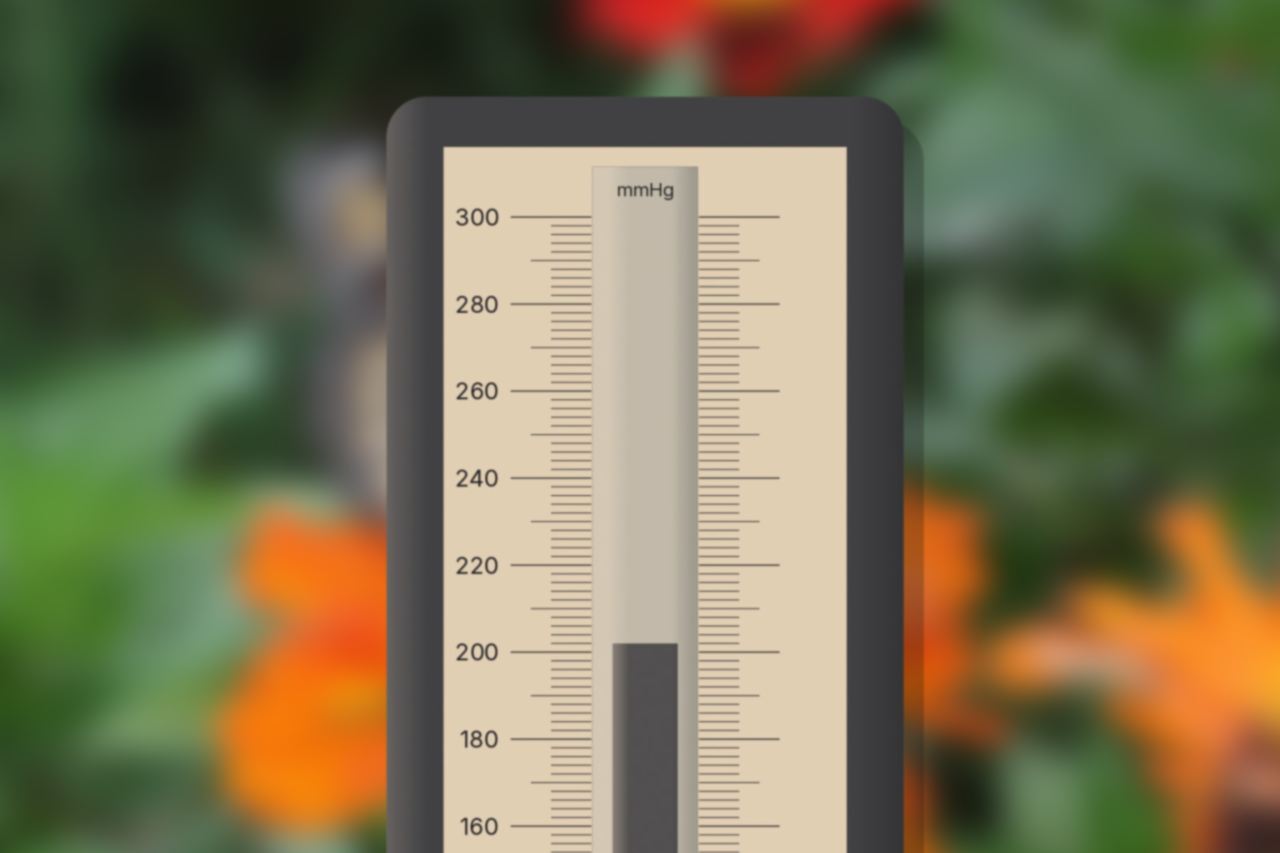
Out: {"value": 202, "unit": "mmHg"}
